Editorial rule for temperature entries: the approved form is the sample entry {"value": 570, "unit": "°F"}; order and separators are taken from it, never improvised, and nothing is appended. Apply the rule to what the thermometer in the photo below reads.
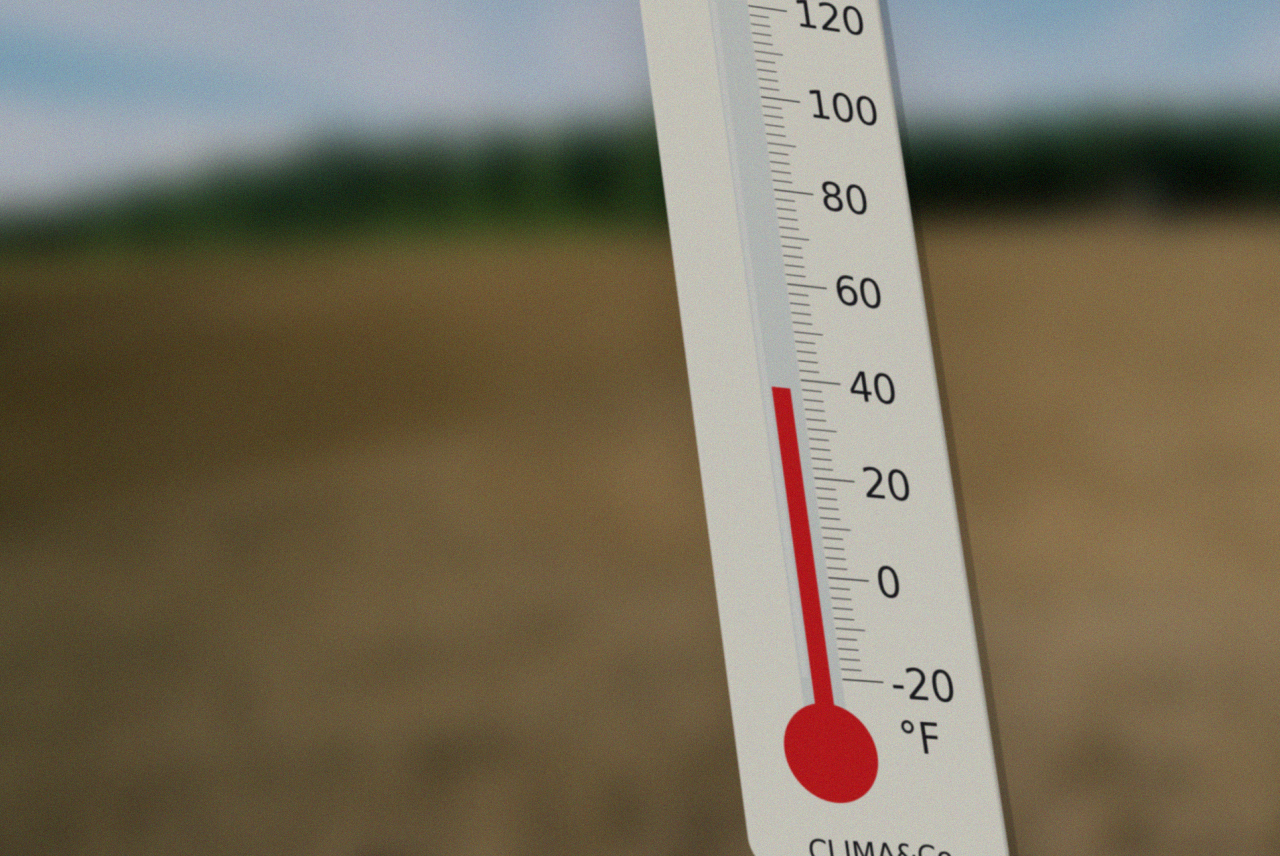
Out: {"value": 38, "unit": "°F"}
